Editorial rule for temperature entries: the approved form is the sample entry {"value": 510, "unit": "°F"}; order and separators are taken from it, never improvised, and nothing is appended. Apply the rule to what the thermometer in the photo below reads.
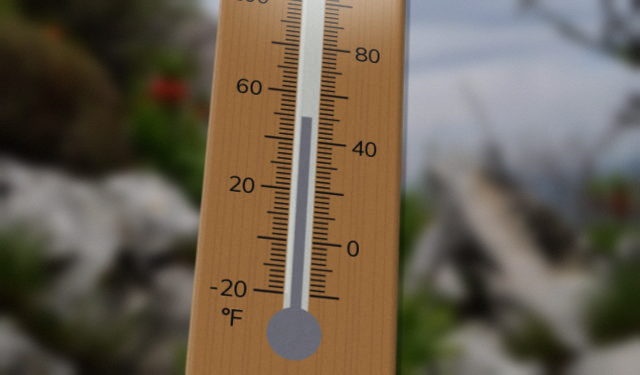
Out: {"value": 50, "unit": "°F"}
